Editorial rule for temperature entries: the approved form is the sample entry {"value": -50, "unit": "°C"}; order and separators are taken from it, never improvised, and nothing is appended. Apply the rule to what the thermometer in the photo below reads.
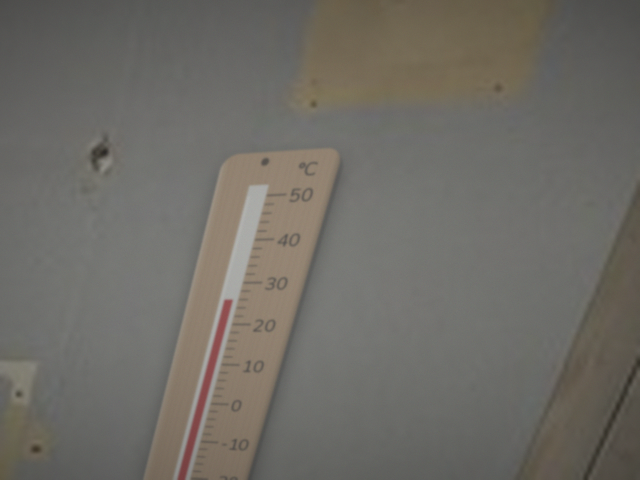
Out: {"value": 26, "unit": "°C"}
